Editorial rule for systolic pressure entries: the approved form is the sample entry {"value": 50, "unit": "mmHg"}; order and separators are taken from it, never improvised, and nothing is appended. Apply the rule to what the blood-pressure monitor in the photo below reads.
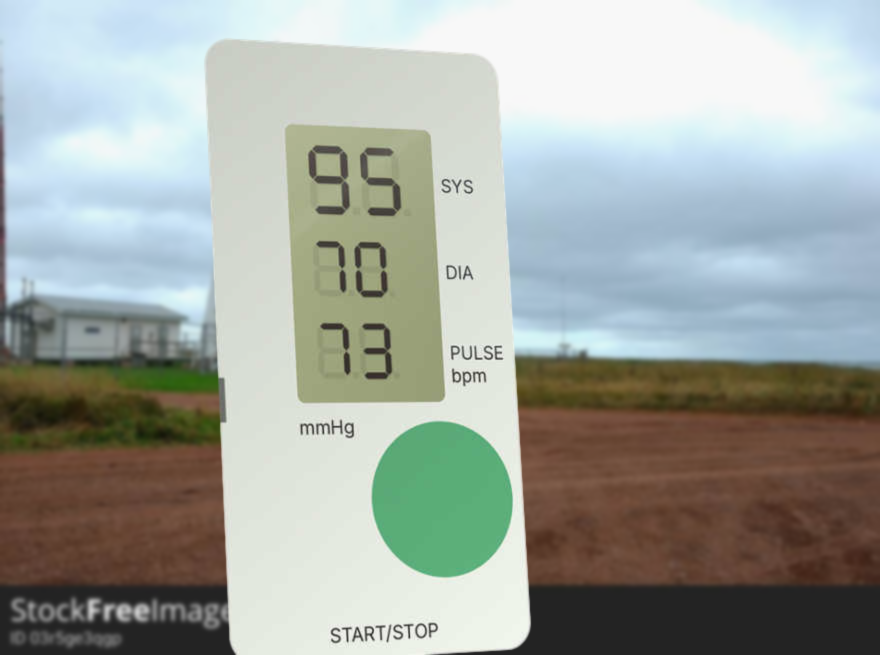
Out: {"value": 95, "unit": "mmHg"}
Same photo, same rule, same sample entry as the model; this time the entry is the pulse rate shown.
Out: {"value": 73, "unit": "bpm"}
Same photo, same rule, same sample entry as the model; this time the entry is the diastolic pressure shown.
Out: {"value": 70, "unit": "mmHg"}
